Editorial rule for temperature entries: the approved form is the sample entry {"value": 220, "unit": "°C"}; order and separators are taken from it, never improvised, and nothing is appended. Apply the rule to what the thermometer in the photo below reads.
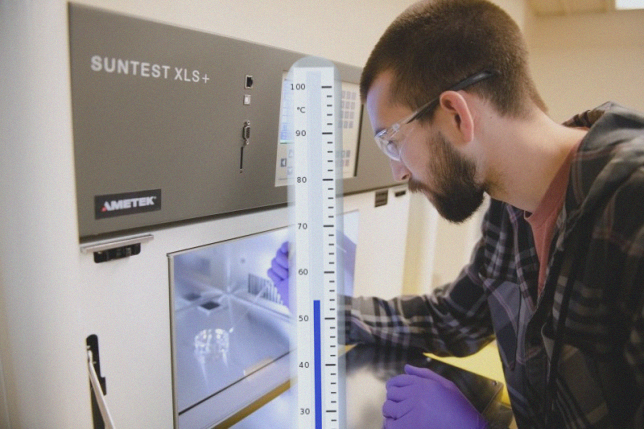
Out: {"value": 54, "unit": "°C"}
